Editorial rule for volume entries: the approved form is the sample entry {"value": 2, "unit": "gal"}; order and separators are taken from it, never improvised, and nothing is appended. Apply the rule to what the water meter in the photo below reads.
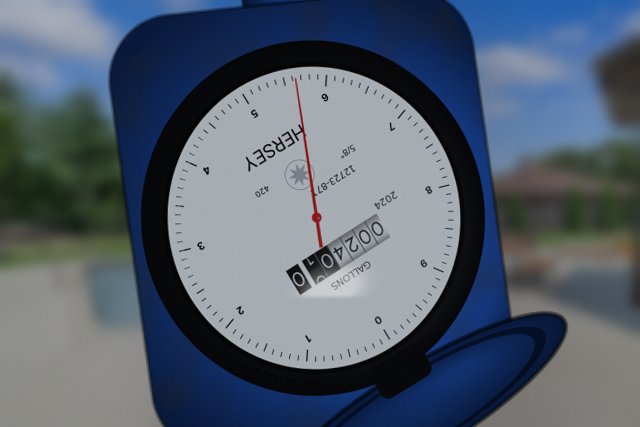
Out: {"value": 24005.6, "unit": "gal"}
